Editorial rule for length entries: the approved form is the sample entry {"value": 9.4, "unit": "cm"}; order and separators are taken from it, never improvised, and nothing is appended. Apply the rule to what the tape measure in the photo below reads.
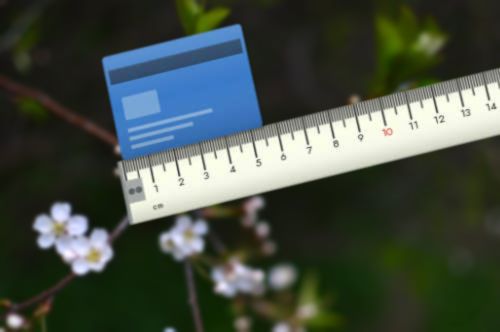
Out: {"value": 5.5, "unit": "cm"}
